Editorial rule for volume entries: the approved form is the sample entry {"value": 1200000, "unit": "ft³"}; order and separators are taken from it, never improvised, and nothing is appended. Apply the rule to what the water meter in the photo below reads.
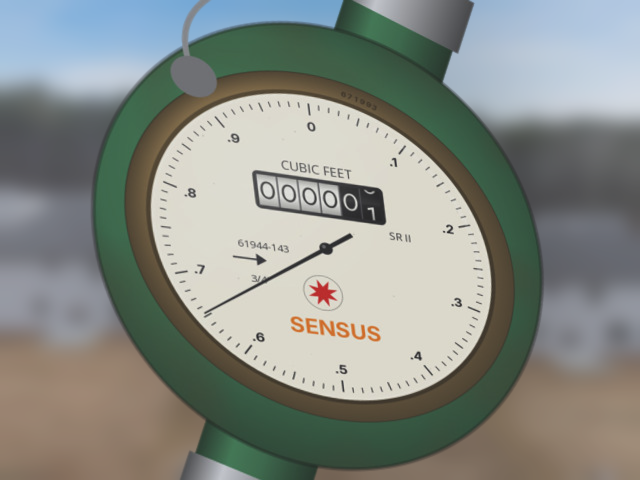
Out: {"value": 0.65, "unit": "ft³"}
